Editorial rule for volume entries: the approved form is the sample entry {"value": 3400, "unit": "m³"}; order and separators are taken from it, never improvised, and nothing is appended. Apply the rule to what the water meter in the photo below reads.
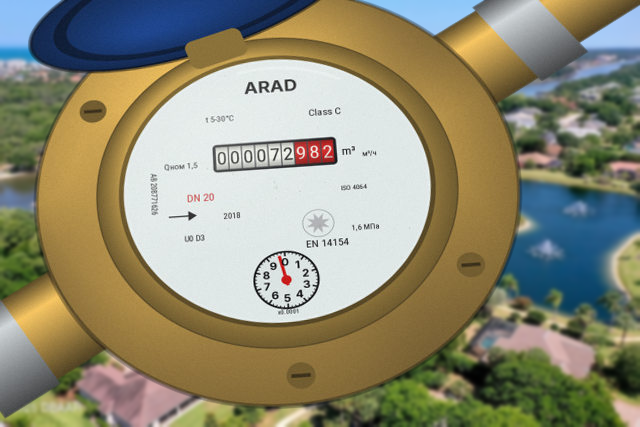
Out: {"value": 72.9819, "unit": "m³"}
